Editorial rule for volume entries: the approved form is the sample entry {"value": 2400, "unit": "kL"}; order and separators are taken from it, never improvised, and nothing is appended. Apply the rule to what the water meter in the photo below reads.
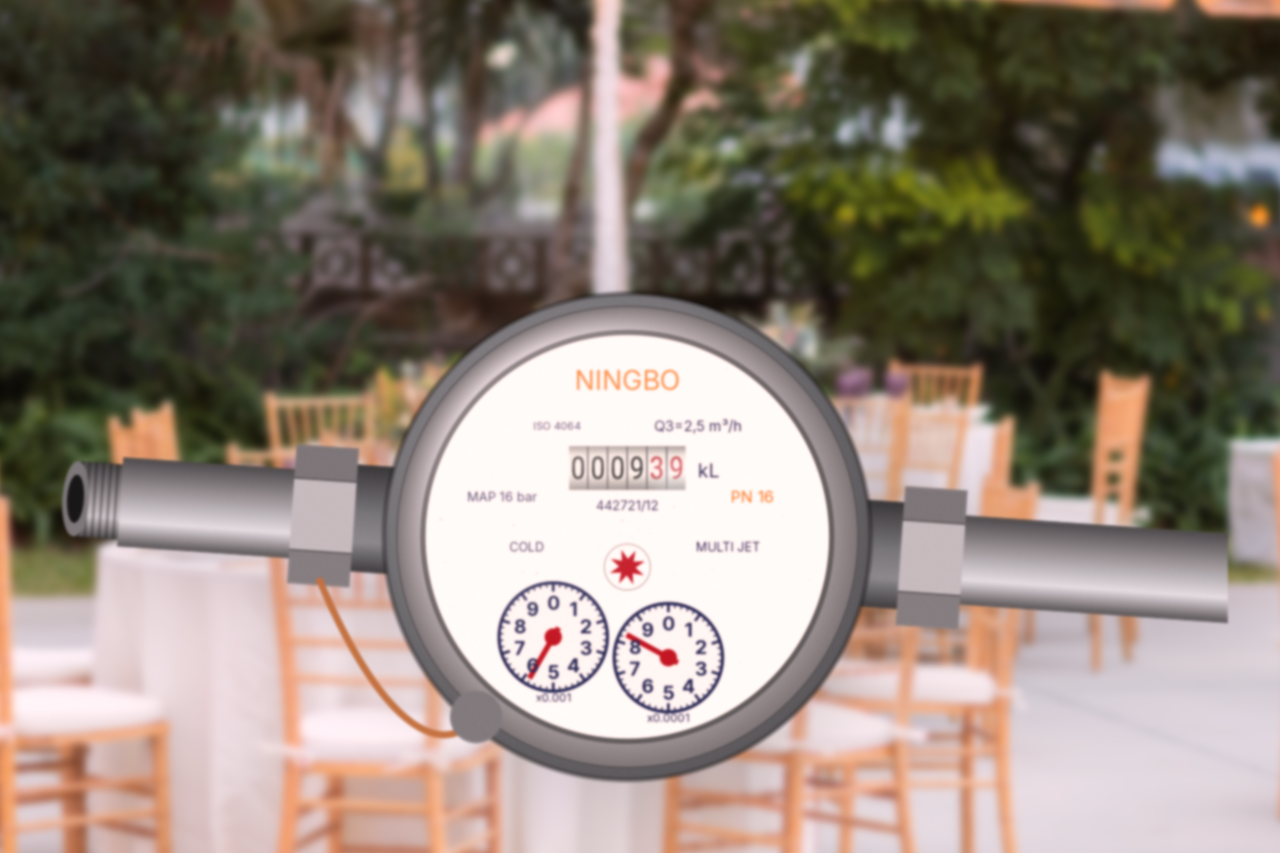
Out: {"value": 9.3958, "unit": "kL"}
